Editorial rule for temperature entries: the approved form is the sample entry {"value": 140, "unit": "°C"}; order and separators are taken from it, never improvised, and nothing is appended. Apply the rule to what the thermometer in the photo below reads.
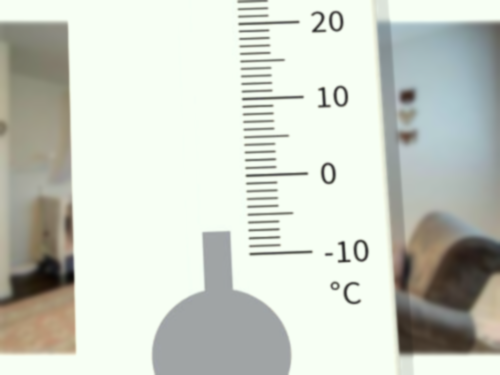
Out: {"value": -7, "unit": "°C"}
